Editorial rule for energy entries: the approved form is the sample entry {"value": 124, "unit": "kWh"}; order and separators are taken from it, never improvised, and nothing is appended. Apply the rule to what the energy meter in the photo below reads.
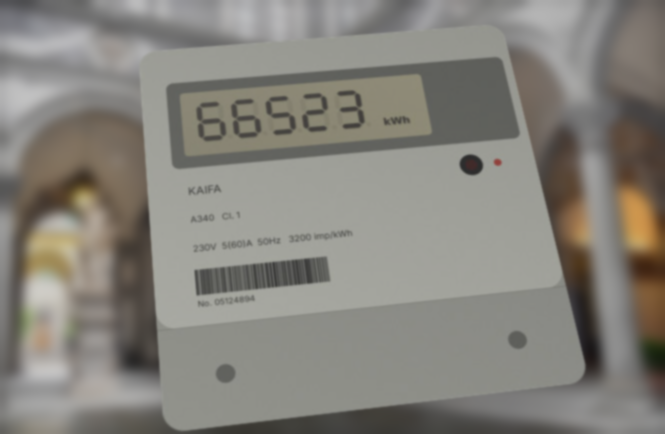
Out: {"value": 66523, "unit": "kWh"}
